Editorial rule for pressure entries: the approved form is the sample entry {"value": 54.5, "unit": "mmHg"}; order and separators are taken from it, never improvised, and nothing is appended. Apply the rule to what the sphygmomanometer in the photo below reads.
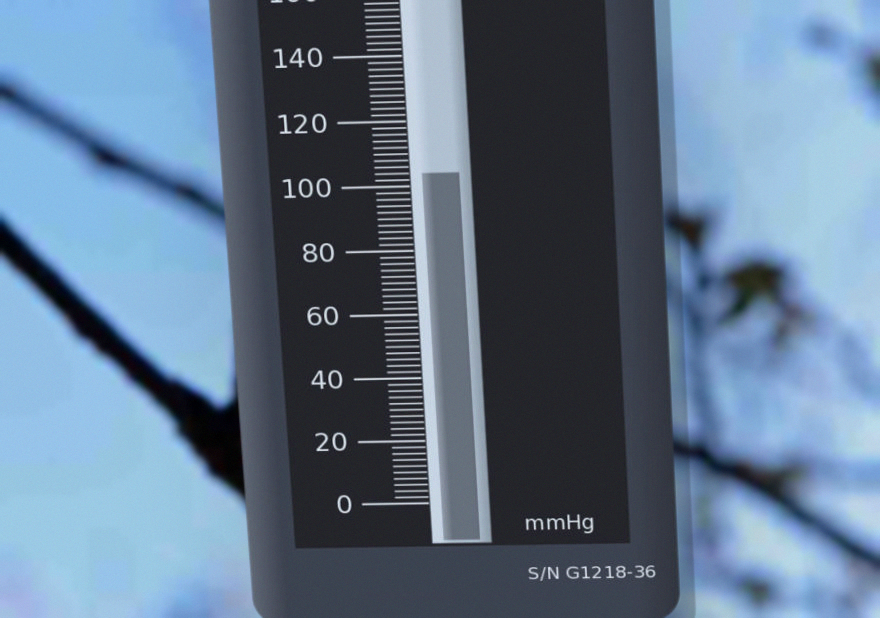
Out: {"value": 104, "unit": "mmHg"}
